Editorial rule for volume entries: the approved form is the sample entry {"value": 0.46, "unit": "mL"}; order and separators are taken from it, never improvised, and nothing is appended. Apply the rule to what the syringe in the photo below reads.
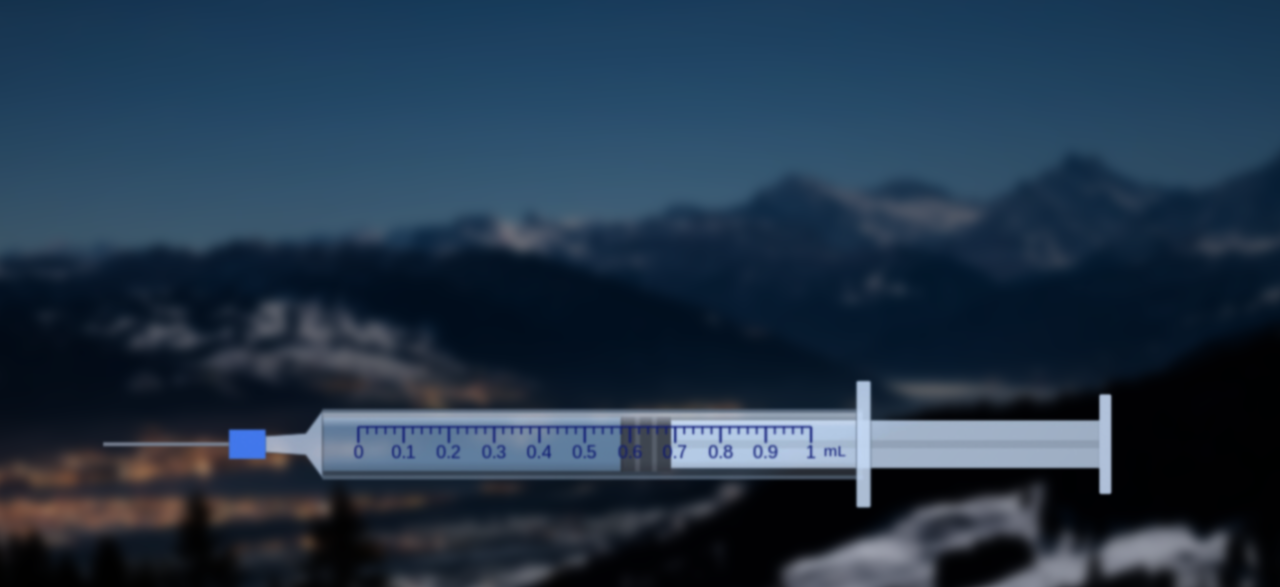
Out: {"value": 0.58, "unit": "mL"}
